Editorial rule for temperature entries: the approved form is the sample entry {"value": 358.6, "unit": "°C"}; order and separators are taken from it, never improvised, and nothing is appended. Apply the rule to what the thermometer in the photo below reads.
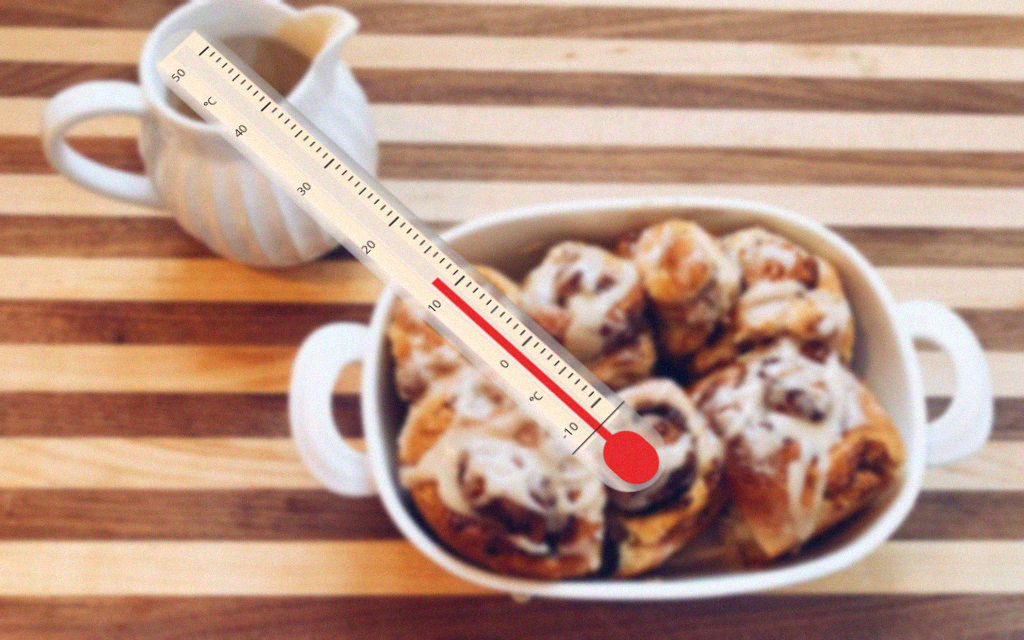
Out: {"value": 12, "unit": "°C"}
